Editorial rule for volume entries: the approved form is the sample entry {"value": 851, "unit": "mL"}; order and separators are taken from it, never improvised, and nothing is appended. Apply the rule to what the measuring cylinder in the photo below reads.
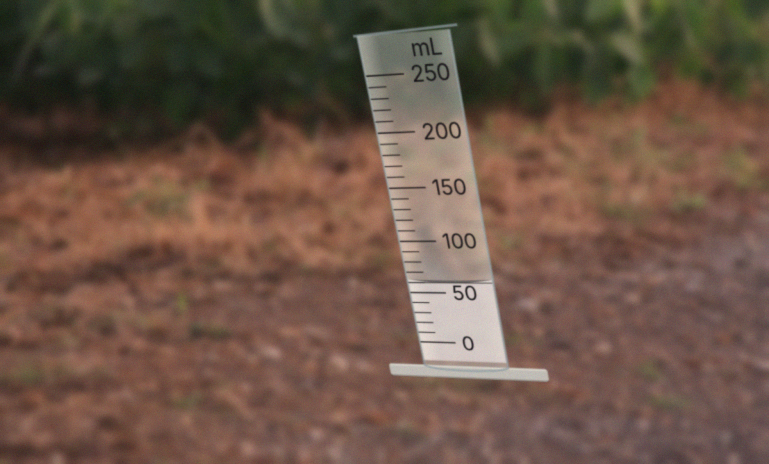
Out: {"value": 60, "unit": "mL"}
